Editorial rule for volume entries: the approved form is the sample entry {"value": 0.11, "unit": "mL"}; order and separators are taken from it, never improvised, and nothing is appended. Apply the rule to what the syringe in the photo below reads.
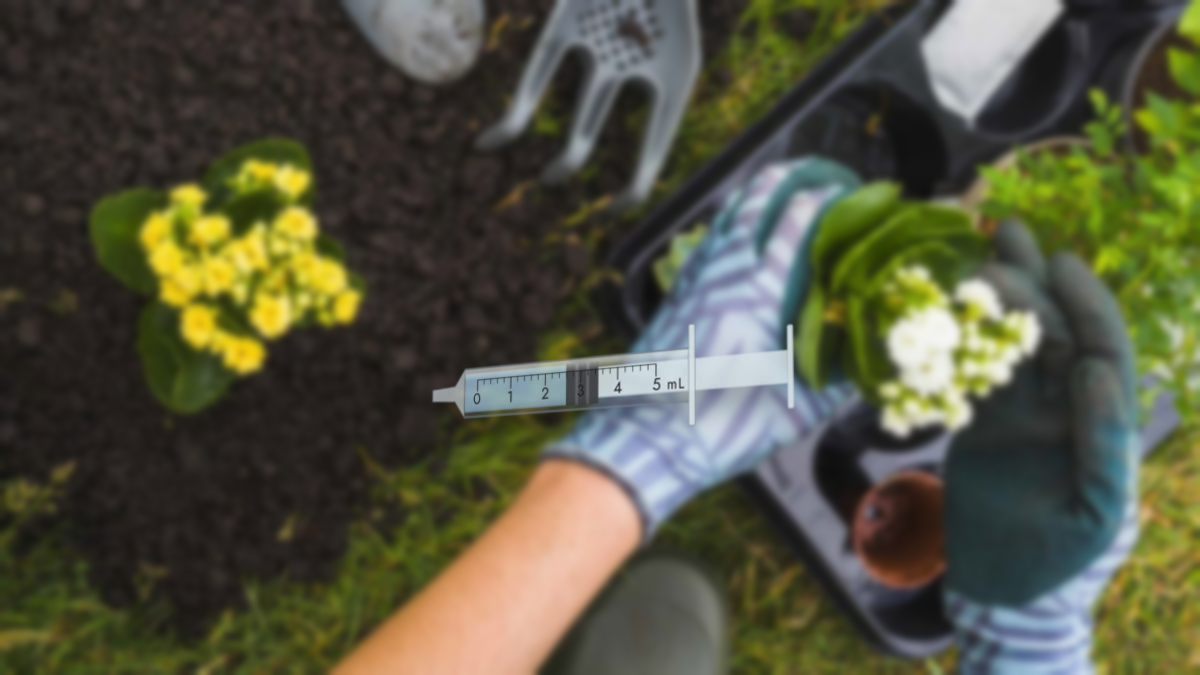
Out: {"value": 2.6, "unit": "mL"}
